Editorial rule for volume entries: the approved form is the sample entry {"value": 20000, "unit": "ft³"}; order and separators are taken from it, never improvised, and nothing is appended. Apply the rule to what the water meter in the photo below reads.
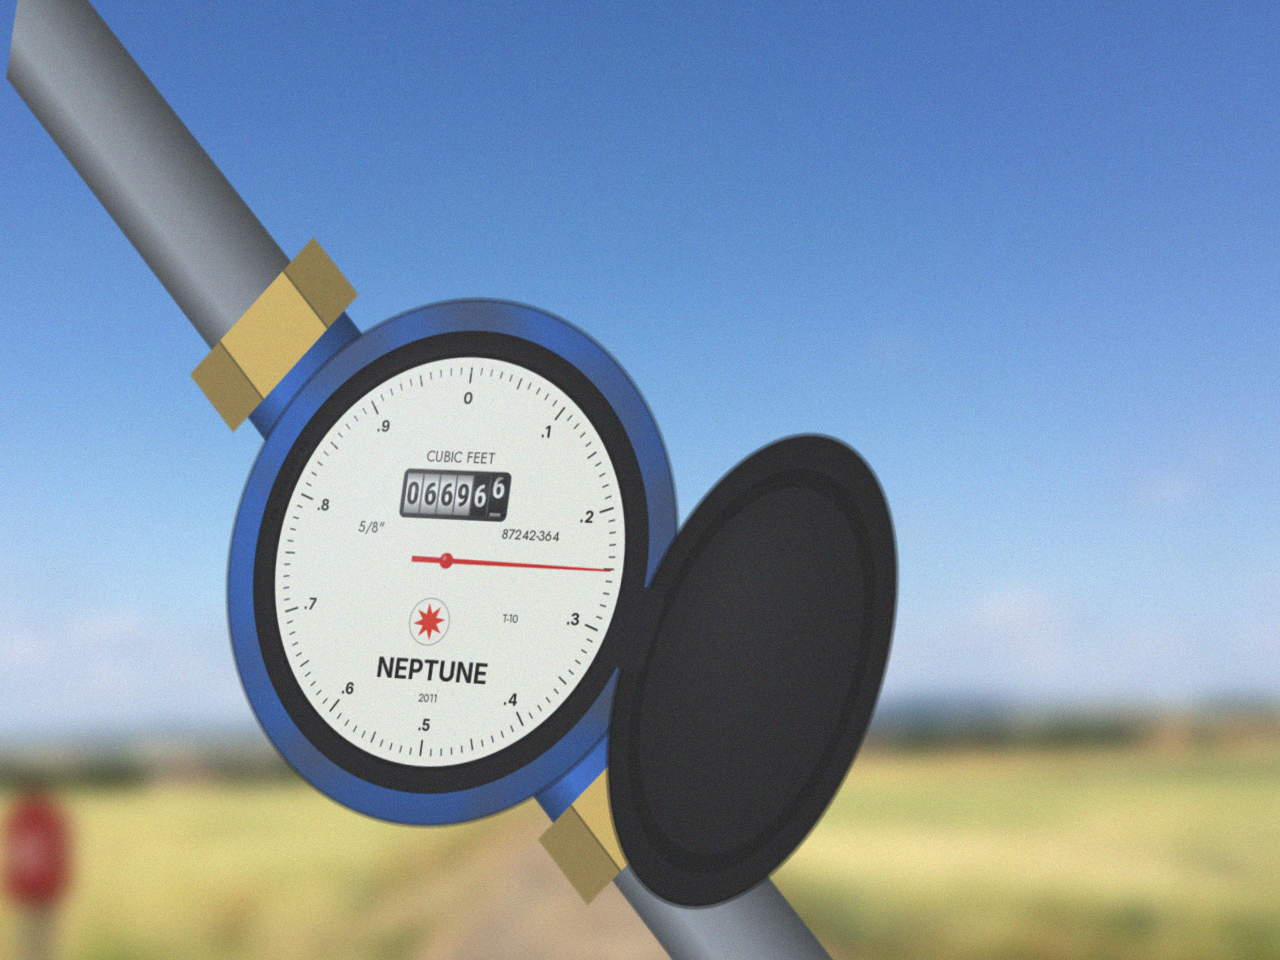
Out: {"value": 66966.25, "unit": "ft³"}
